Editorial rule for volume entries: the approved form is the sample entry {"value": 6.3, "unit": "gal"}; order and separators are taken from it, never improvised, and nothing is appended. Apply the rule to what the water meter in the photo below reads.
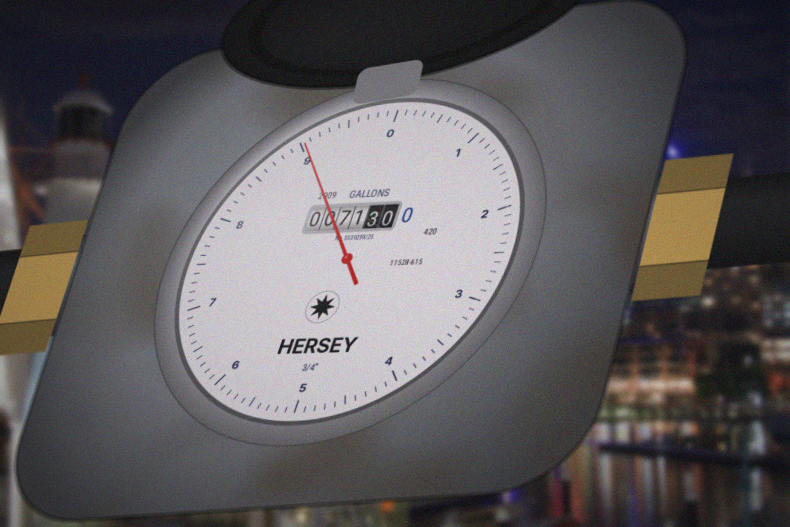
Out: {"value": 71299.0, "unit": "gal"}
